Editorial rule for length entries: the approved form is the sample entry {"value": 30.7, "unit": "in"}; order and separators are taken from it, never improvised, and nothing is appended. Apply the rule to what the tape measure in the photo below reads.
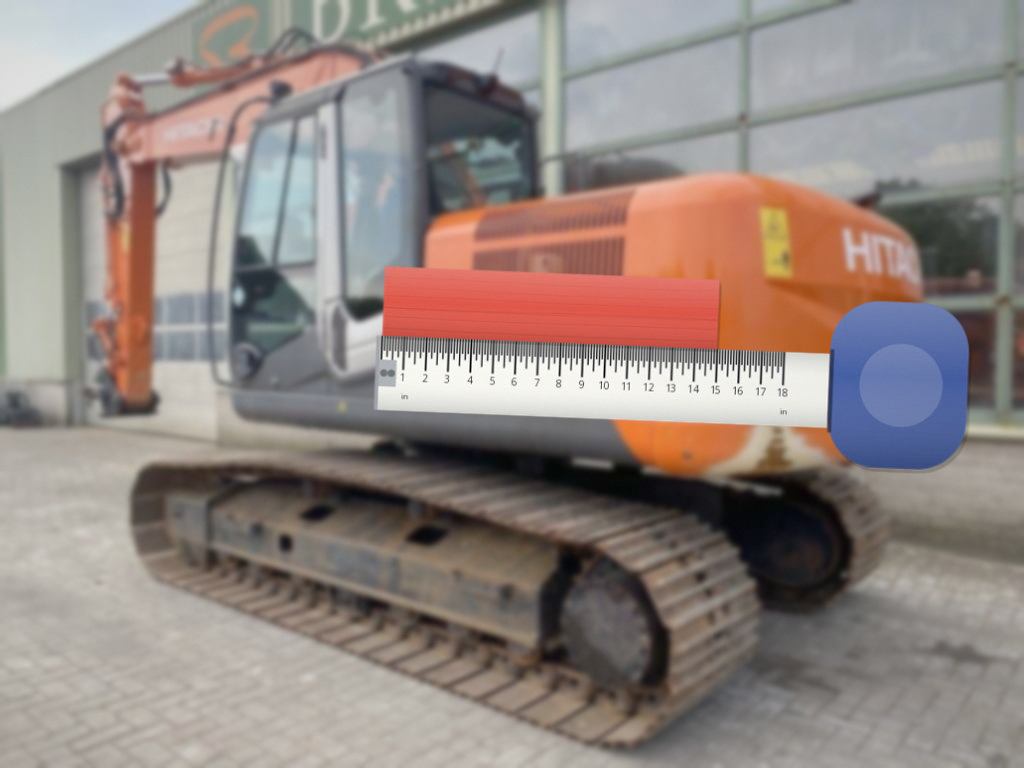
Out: {"value": 15, "unit": "in"}
